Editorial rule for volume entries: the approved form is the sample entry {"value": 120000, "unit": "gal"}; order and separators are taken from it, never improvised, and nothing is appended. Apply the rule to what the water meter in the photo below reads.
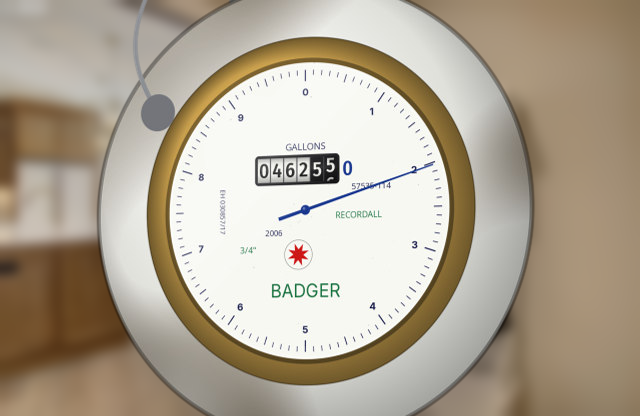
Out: {"value": 462552.0, "unit": "gal"}
